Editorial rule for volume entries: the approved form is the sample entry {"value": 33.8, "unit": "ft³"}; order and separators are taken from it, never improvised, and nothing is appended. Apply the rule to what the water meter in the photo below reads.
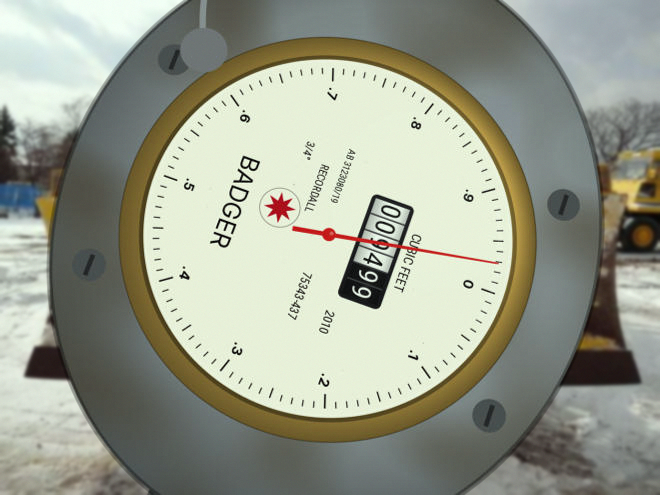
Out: {"value": 9498.97, "unit": "ft³"}
